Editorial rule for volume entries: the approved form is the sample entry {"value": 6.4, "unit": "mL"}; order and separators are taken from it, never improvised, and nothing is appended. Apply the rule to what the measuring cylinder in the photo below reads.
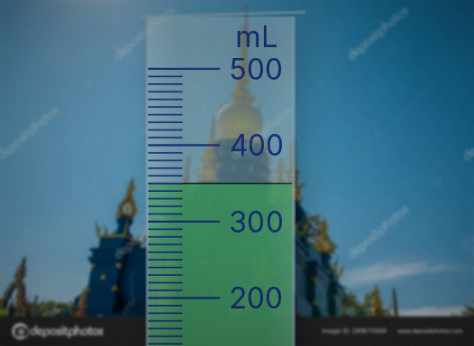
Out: {"value": 350, "unit": "mL"}
